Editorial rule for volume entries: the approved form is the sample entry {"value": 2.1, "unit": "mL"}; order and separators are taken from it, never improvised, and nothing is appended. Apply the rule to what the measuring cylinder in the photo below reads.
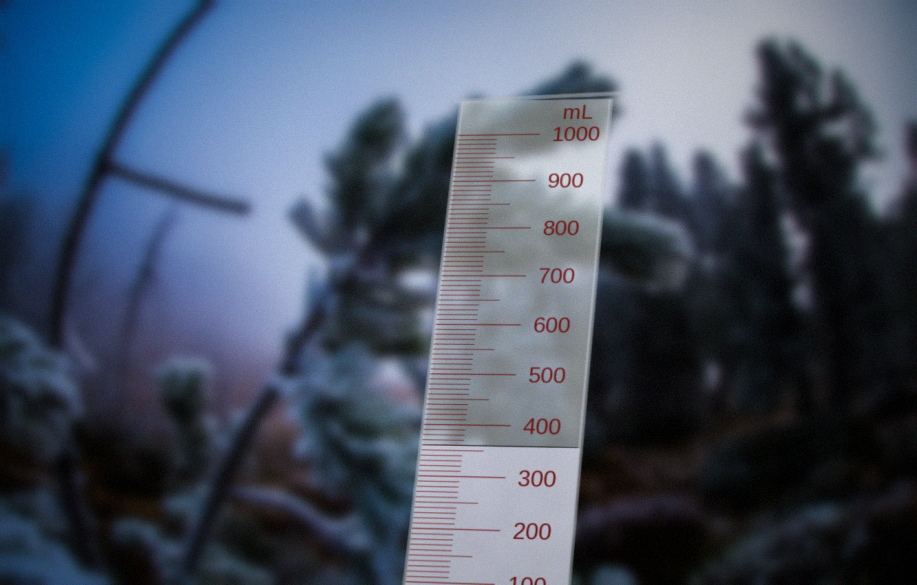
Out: {"value": 360, "unit": "mL"}
